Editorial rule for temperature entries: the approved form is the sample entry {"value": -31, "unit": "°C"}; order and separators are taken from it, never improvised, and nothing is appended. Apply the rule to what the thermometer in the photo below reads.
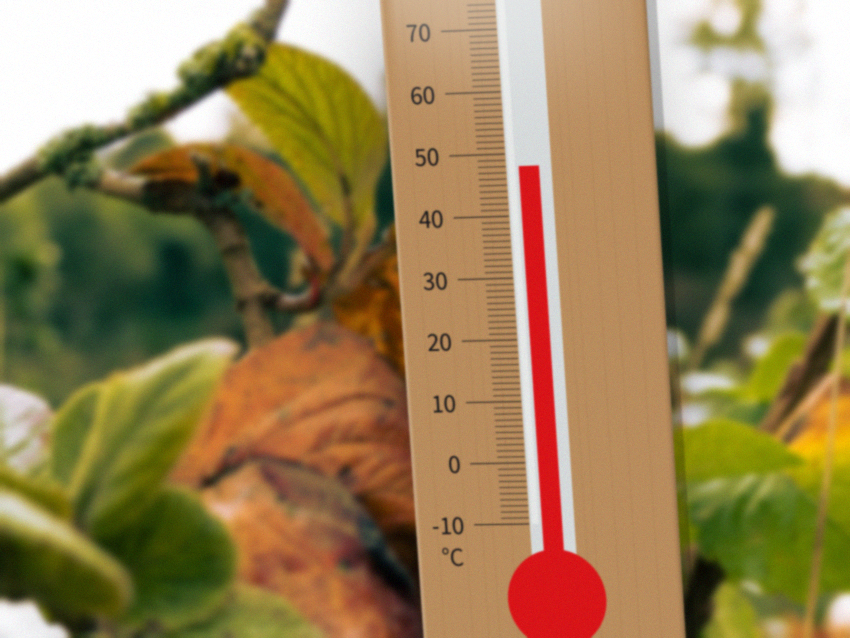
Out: {"value": 48, "unit": "°C"}
